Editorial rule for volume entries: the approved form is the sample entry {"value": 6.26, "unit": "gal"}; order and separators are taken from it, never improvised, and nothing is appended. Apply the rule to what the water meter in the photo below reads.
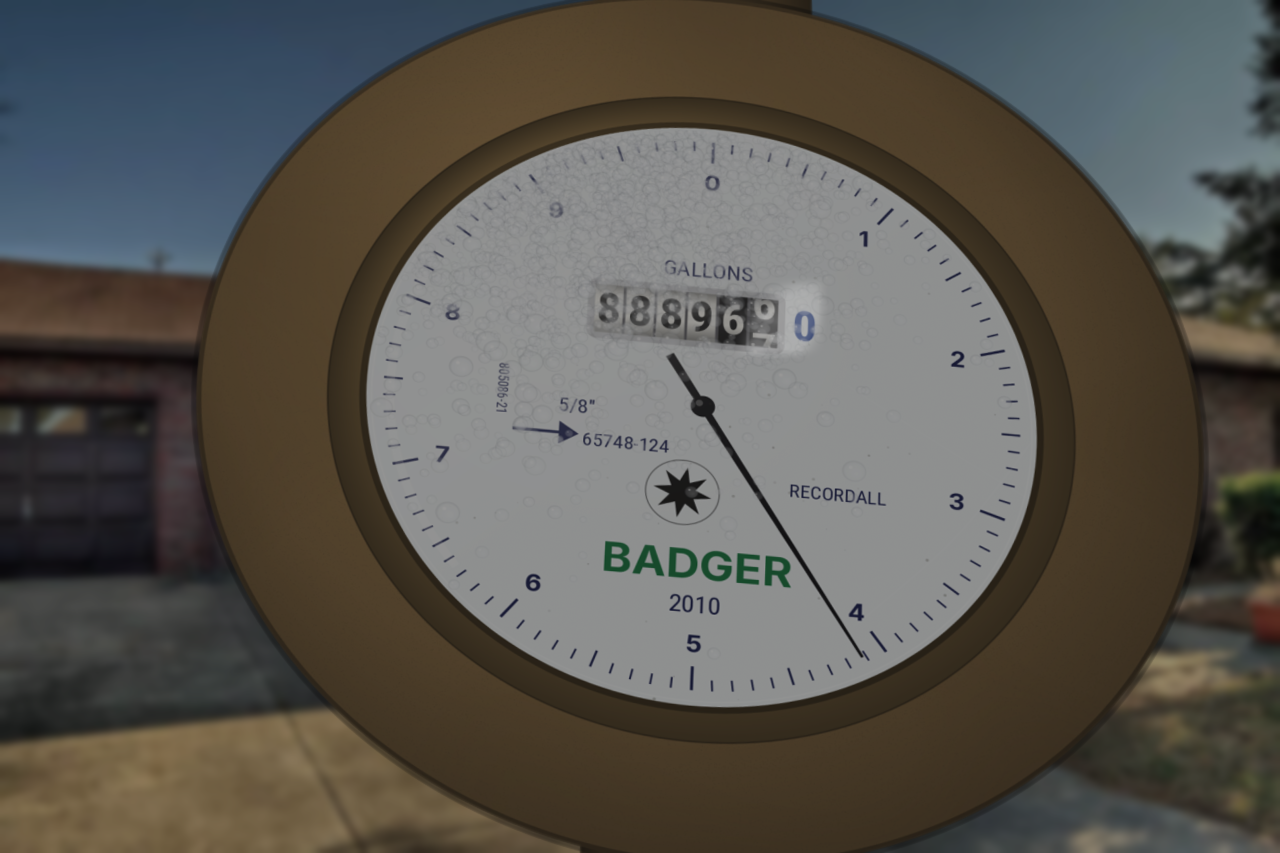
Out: {"value": 8889664.1, "unit": "gal"}
